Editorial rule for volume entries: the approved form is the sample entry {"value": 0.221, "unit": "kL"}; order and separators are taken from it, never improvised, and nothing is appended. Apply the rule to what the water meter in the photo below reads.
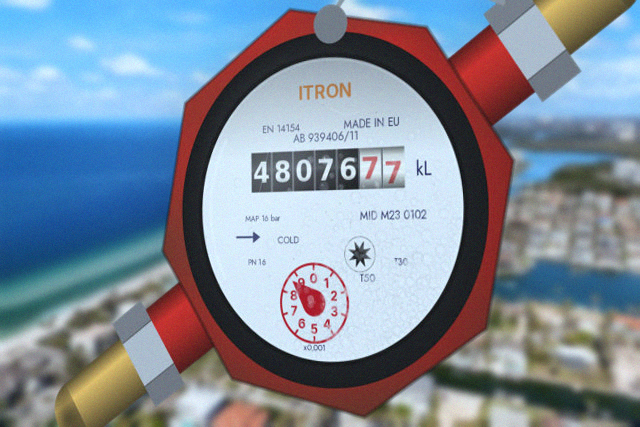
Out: {"value": 48076.768, "unit": "kL"}
